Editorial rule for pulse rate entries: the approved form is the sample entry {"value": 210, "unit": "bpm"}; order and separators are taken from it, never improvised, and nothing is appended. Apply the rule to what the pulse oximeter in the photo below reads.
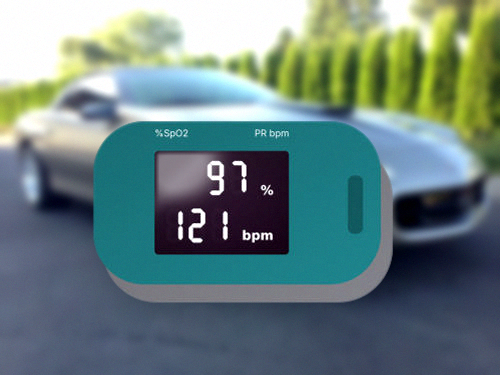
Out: {"value": 121, "unit": "bpm"}
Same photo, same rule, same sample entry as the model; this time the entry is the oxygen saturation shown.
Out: {"value": 97, "unit": "%"}
